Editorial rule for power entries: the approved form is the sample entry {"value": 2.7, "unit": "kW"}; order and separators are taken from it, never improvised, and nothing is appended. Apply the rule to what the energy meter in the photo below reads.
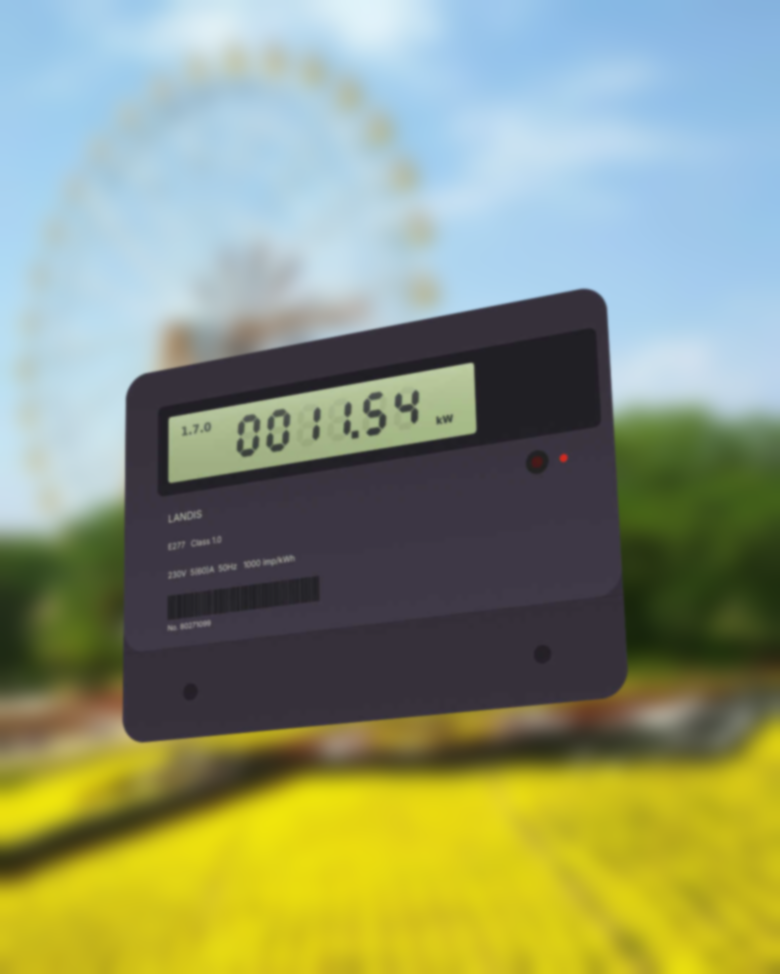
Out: {"value": 11.54, "unit": "kW"}
